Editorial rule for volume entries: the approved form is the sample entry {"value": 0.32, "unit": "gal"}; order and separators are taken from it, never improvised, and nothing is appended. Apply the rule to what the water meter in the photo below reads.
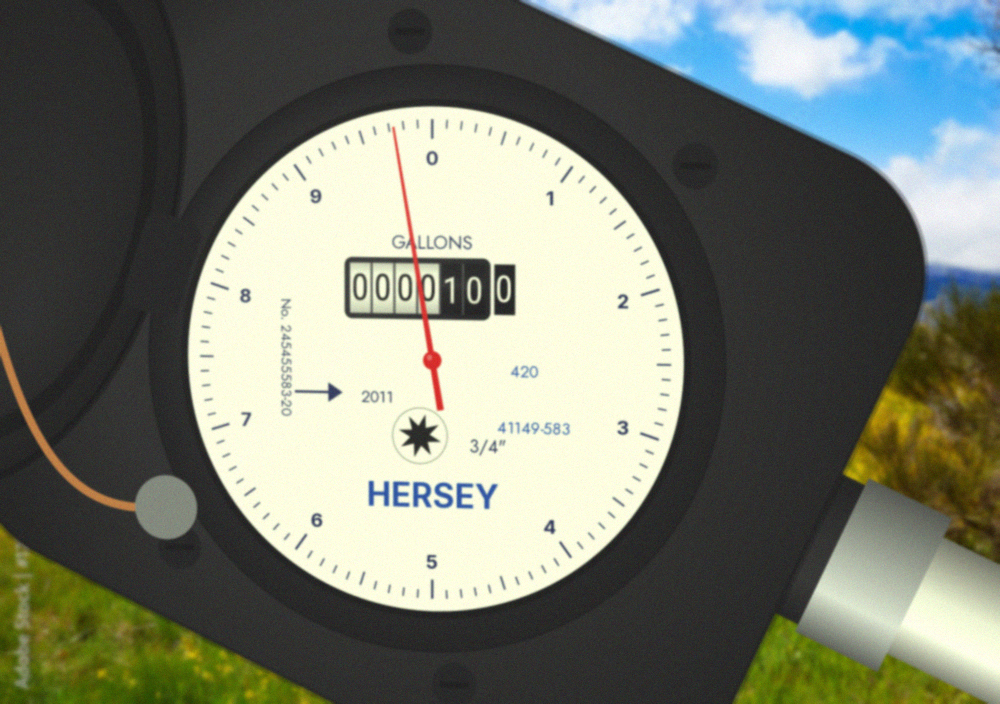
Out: {"value": 99.7, "unit": "gal"}
